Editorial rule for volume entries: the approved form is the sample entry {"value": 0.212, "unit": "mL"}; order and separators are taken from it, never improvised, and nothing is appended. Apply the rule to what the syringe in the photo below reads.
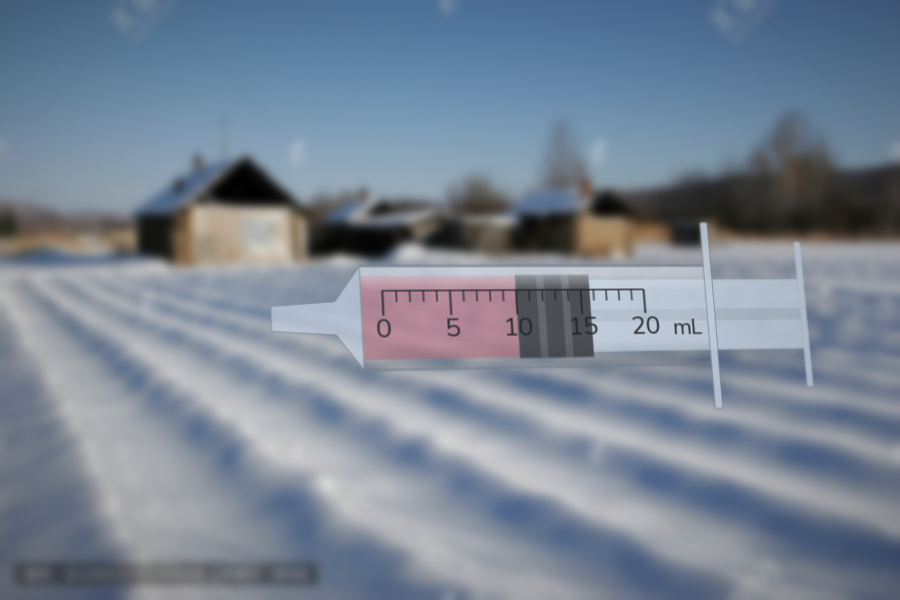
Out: {"value": 10, "unit": "mL"}
